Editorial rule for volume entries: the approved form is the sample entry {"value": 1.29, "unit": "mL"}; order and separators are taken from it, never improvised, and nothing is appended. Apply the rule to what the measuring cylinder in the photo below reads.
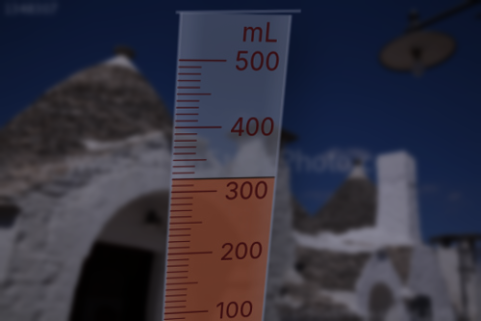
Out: {"value": 320, "unit": "mL"}
